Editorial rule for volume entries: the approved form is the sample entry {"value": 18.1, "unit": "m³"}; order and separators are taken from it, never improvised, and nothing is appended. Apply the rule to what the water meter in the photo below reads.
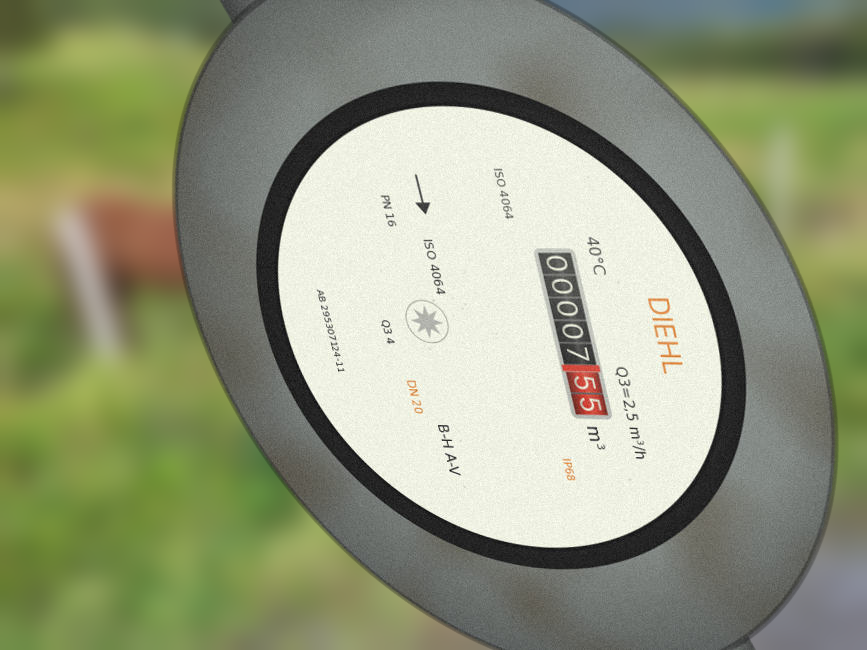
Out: {"value": 7.55, "unit": "m³"}
